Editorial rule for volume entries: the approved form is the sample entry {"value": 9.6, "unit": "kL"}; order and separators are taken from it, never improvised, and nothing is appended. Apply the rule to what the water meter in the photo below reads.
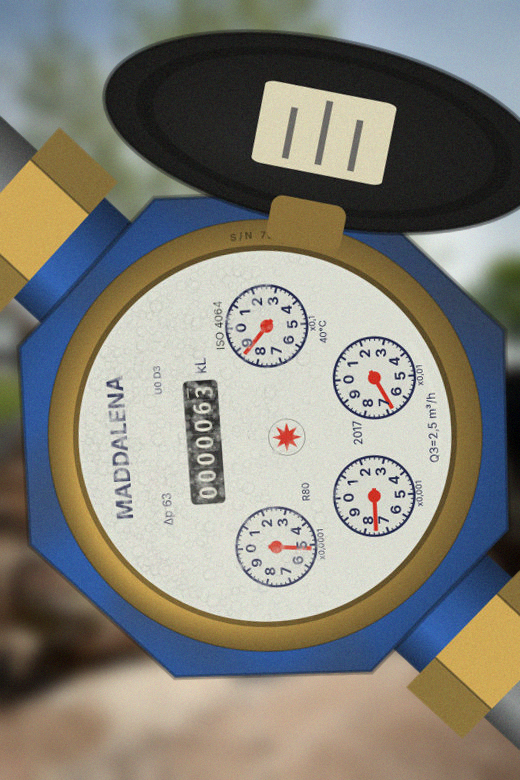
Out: {"value": 62.8675, "unit": "kL"}
